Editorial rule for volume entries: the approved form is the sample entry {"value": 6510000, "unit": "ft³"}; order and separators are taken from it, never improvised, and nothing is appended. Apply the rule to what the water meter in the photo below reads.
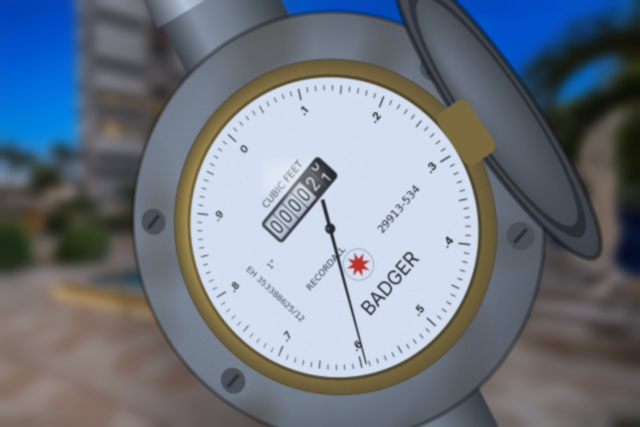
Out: {"value": 20.59, "unit": "ft³"}
